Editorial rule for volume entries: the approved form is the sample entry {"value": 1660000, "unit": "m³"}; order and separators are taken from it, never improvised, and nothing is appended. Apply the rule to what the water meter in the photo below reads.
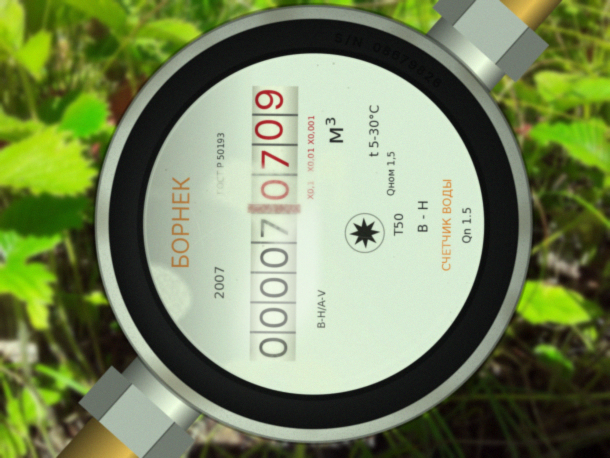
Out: {"value": 7.0709, "unit": "m³"}
